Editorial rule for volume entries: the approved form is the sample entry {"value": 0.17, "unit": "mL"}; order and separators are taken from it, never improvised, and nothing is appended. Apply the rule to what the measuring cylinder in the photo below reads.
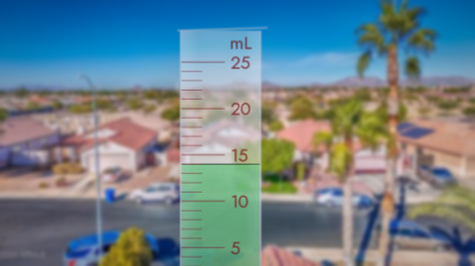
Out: {"value": 14, "unit": "mL"}
